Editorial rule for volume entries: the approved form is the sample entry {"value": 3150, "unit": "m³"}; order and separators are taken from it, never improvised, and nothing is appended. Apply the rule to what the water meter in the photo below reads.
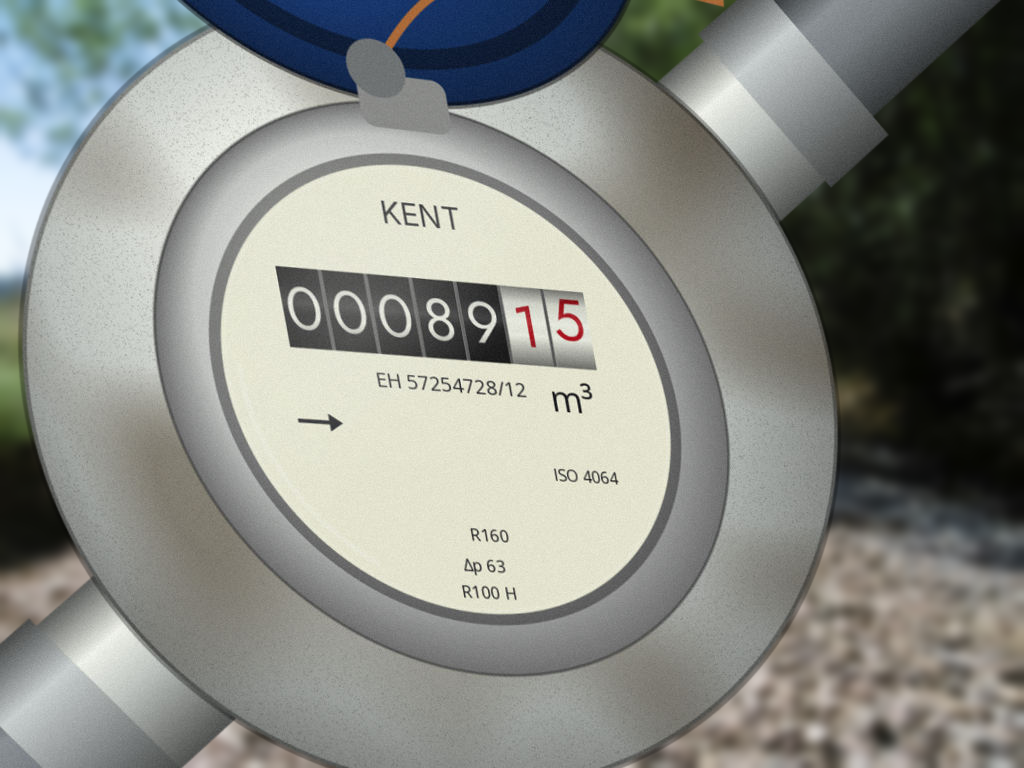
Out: {"value": 89.15, "unit": "m³"}
